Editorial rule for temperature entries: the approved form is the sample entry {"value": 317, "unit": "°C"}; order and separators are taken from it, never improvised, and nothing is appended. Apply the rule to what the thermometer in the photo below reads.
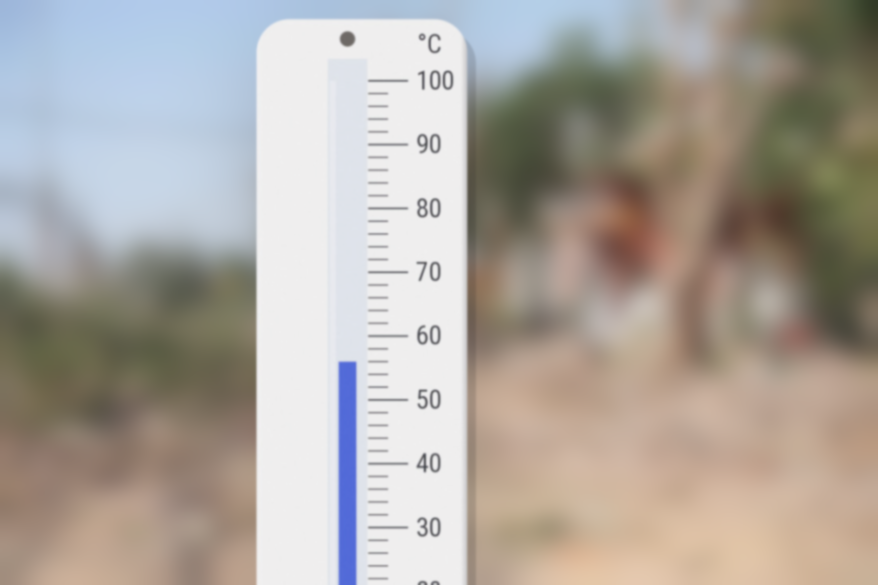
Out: {"value": 56, "unit": "°C"}
